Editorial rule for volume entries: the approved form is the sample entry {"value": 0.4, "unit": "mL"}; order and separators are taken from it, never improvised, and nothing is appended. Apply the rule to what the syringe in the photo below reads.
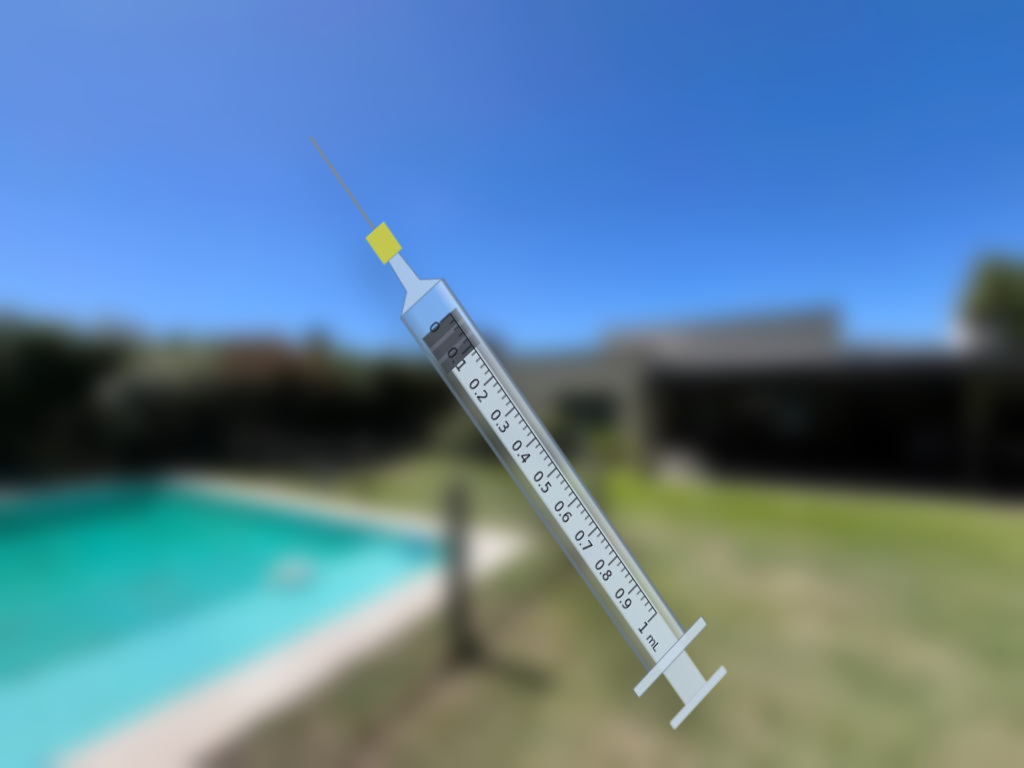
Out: {"value": 0, "unit": "mL"}
